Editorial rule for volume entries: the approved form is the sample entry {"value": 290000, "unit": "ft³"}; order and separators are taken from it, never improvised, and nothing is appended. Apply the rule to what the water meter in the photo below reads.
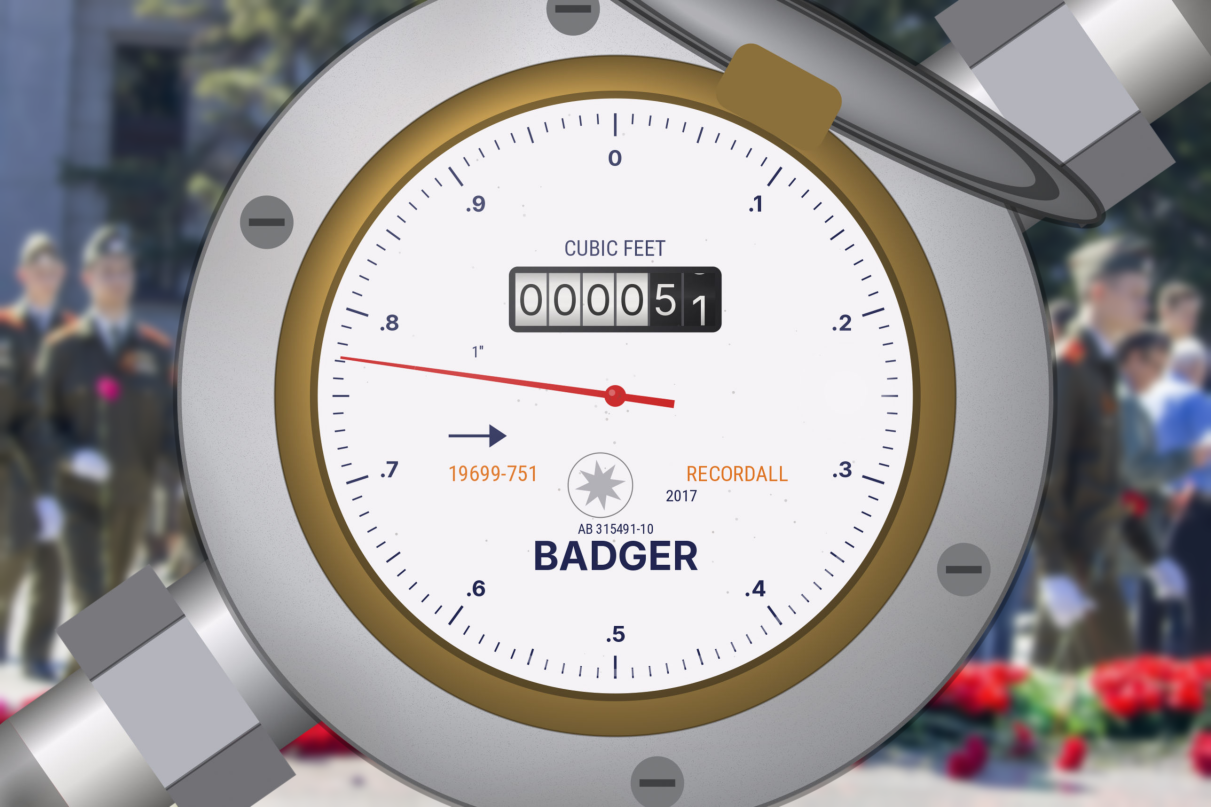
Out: {"value": 50.77, "unit": "ft³"}
